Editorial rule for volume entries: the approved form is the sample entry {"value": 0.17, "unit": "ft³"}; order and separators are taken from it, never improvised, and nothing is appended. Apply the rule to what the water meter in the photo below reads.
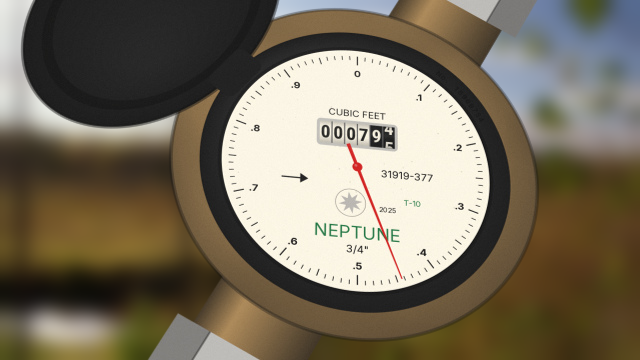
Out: {"value": 794.44, "unit": "ft³"}
